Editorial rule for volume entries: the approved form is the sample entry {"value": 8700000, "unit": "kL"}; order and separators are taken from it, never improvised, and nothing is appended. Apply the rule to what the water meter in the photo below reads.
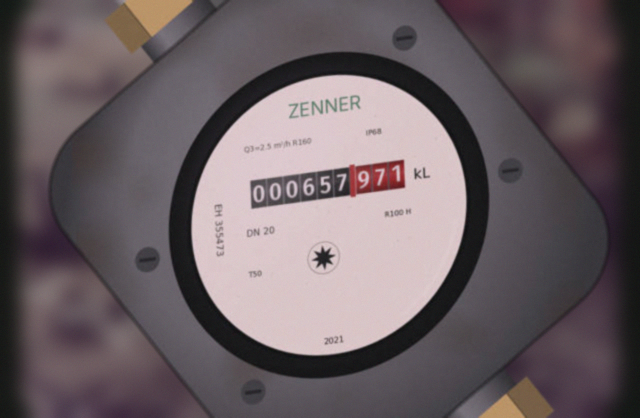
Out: {"value": 657.971, "unit": "kL"}
